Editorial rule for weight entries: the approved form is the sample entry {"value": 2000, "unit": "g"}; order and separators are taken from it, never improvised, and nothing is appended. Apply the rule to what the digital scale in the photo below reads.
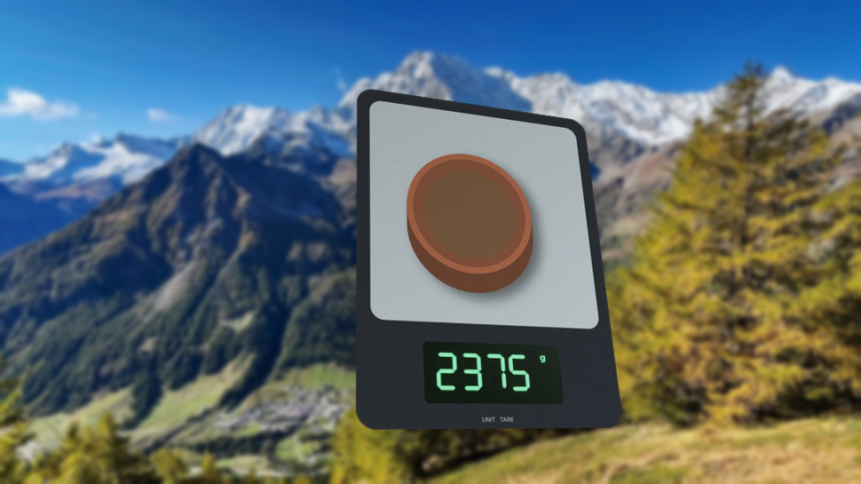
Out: {"value": 2375, "unit": "g"}
